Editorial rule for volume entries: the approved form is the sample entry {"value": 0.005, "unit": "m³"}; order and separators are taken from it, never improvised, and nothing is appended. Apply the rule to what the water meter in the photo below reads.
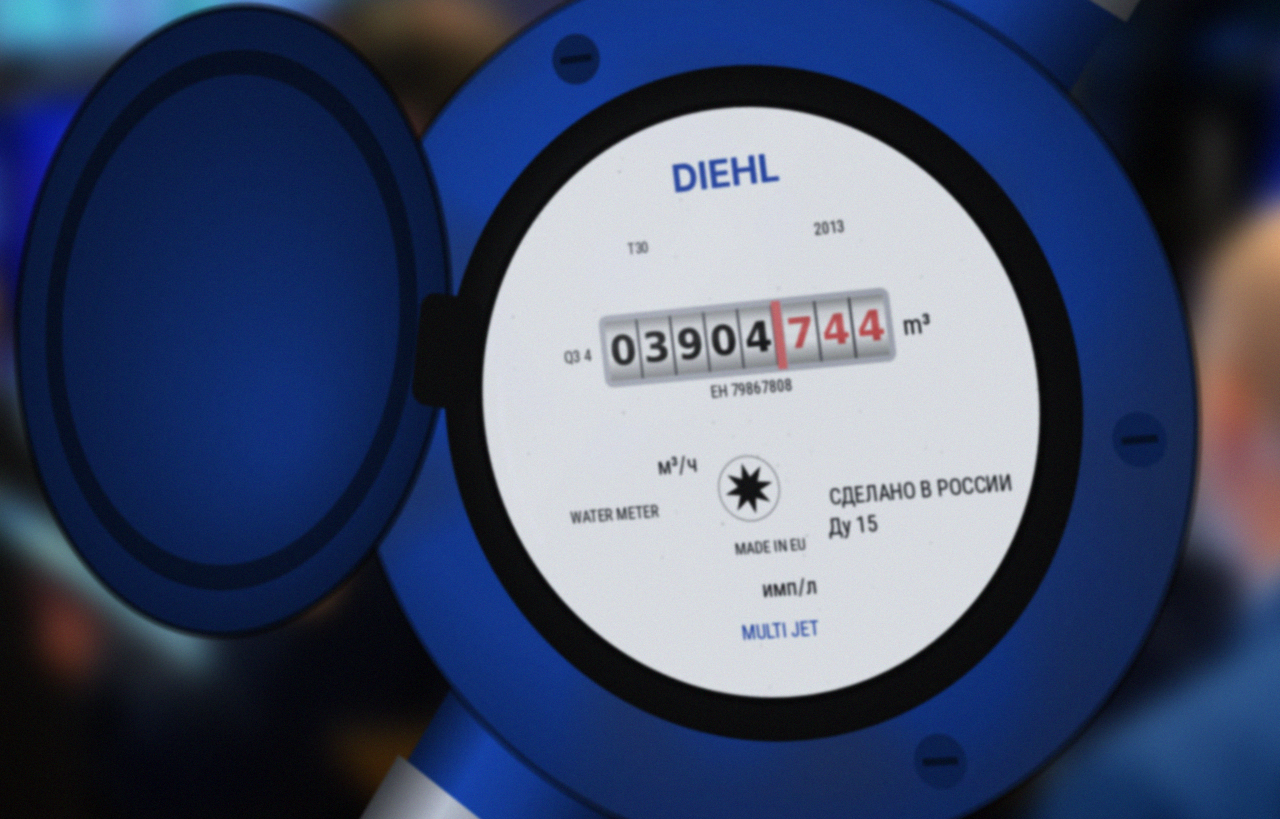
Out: {"value": 3904.744, "unit": "m³"}
